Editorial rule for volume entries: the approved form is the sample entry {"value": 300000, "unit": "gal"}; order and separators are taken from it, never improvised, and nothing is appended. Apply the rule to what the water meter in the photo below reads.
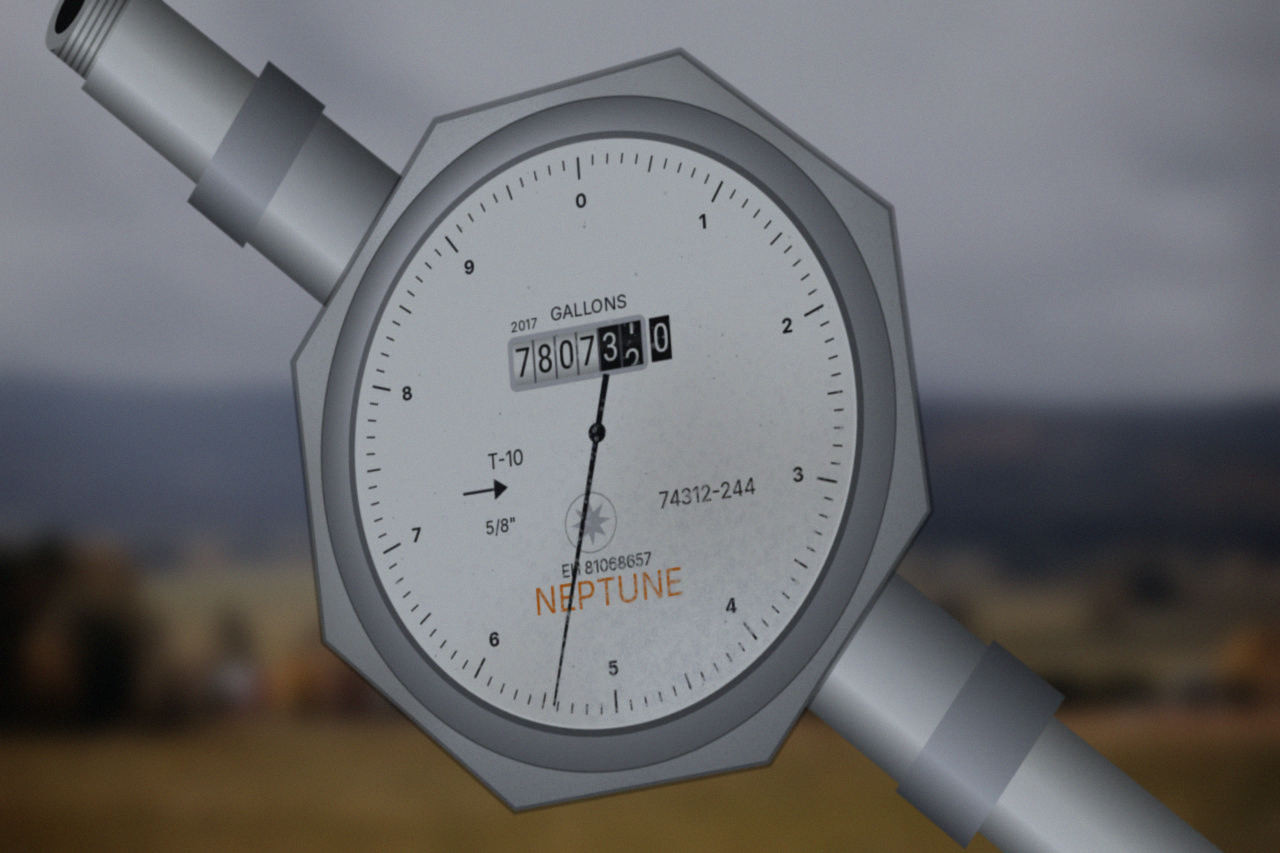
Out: {"value": 7807315.4, "unit": "gal"}
